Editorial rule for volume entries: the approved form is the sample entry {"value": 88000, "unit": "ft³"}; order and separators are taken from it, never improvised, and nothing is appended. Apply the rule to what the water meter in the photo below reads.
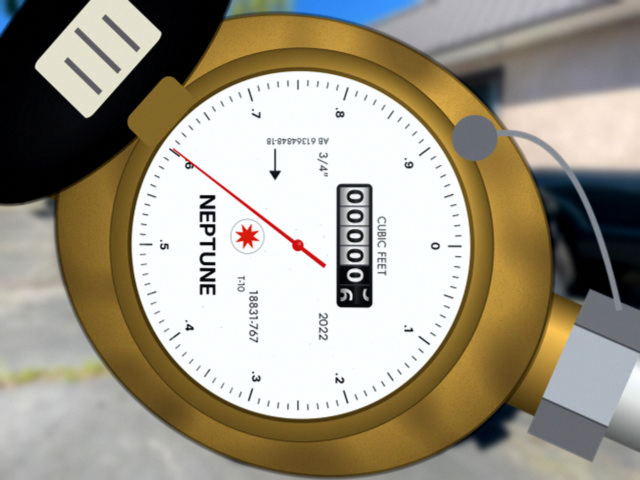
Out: {"value": 5.60, "unit": "ft³"}
